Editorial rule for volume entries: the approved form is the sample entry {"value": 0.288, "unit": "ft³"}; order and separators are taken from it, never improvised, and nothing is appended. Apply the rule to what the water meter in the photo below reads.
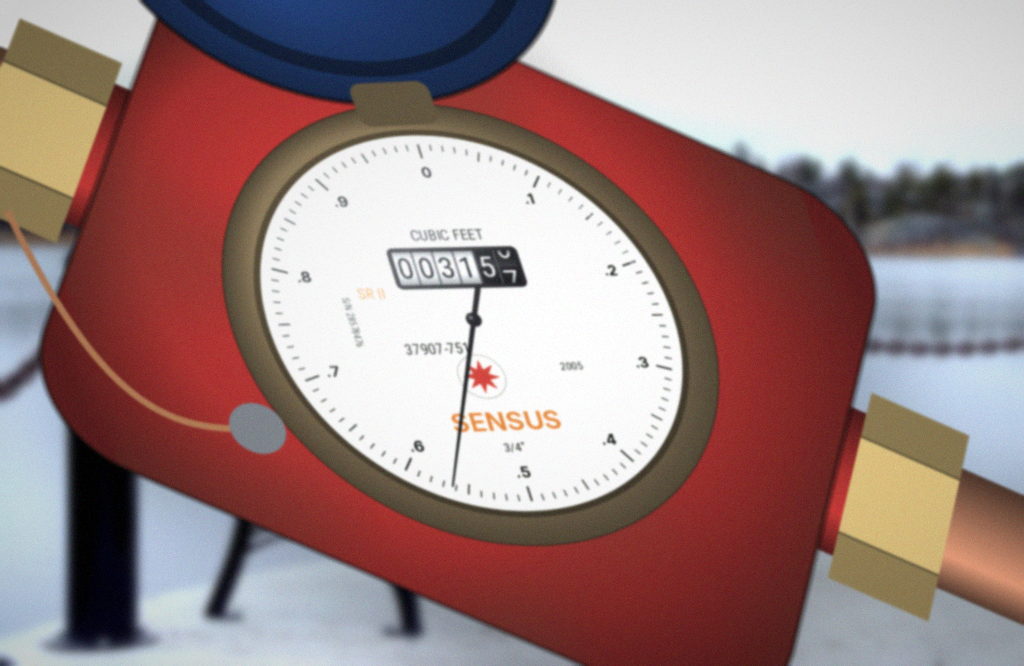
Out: {"value": 3156.56, "unit": "ft³"}
